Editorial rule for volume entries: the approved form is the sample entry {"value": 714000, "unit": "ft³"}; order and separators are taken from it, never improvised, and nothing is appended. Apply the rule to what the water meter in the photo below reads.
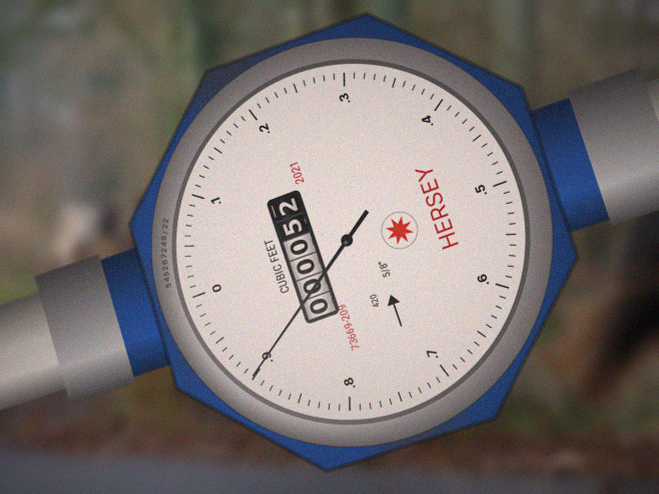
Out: {"value": 51.90, "unit": "ft³"}
